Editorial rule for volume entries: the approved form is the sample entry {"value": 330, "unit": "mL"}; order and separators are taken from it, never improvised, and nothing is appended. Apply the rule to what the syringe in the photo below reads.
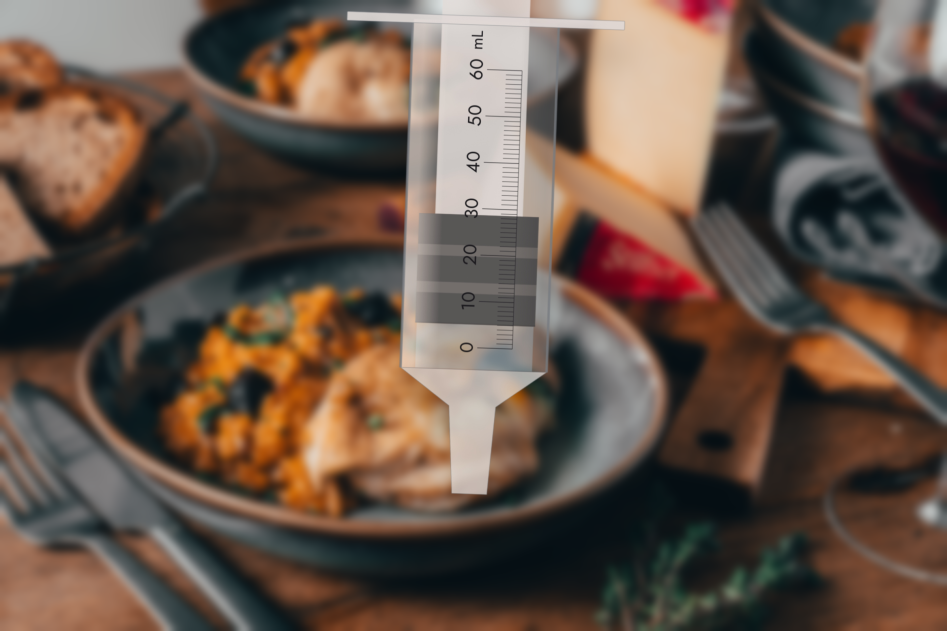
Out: {"value": 5, "unit": "mL"}
